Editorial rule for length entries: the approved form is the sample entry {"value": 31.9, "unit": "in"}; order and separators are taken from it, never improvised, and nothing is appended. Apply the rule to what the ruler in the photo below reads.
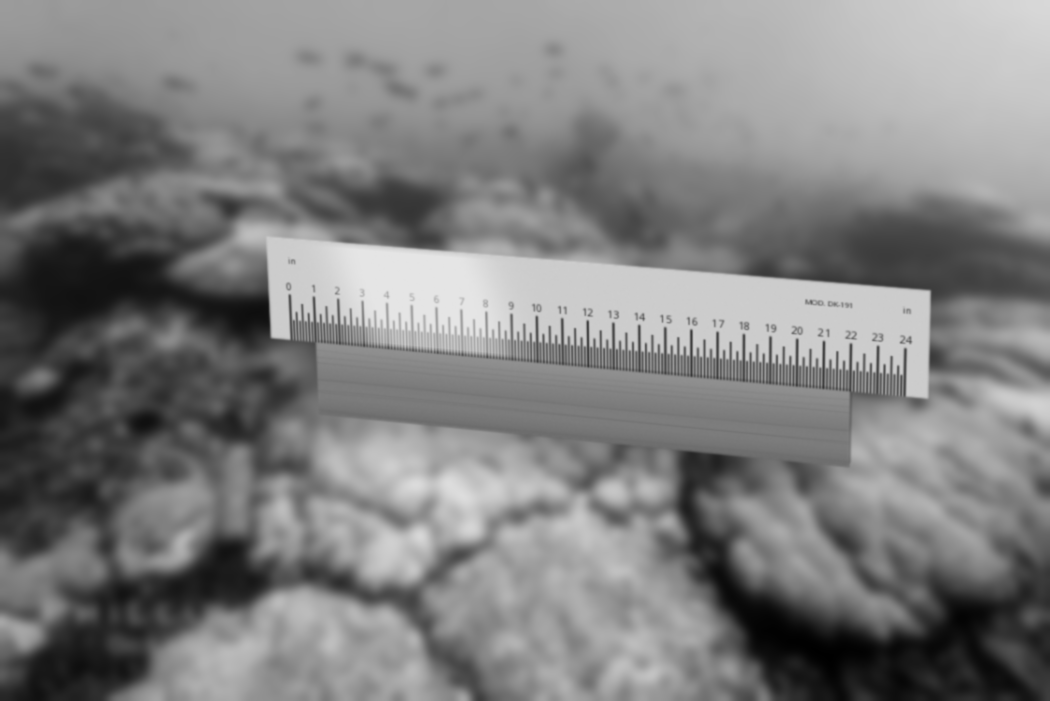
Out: {"value": 21, "unit": "in"}
